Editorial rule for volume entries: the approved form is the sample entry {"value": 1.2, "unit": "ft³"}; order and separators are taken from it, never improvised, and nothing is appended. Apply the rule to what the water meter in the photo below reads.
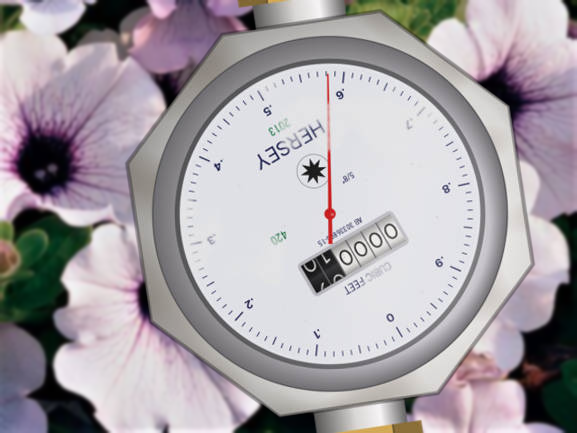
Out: {"value": 9.58, "unit": "ft³"}
